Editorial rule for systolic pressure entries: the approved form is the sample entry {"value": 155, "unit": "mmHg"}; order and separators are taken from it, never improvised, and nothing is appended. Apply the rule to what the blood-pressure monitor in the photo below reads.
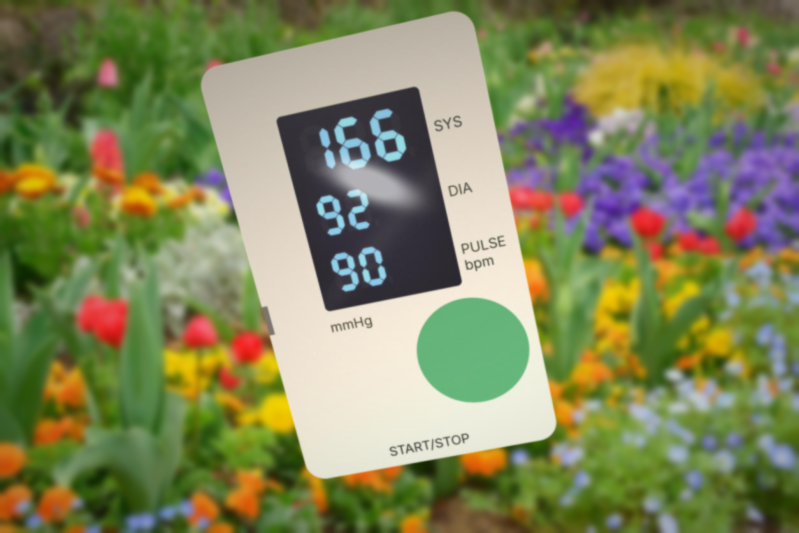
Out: {"value": 166, "unit": "mmHg"}
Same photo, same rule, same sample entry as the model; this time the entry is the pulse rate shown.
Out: {"value": 90, "unit": "bpm"}
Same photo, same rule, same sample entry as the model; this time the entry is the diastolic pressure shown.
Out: {"value": 92, "unit": "mmHg"}
